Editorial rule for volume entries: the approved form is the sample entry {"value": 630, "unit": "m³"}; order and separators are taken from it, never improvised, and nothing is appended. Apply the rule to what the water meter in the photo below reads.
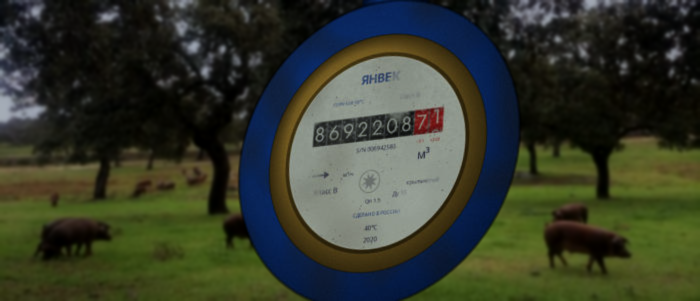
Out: {"value": 8692208.71, "unit": "m³"}
